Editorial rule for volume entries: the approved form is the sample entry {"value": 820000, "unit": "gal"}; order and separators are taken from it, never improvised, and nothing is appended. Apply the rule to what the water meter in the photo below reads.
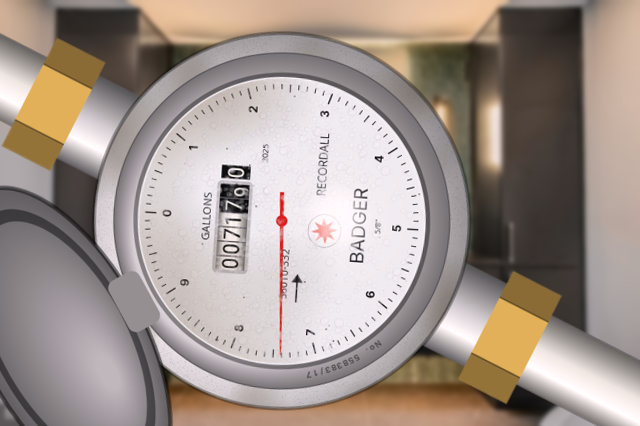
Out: {"value": 71787.4, "unit": "gal"}
